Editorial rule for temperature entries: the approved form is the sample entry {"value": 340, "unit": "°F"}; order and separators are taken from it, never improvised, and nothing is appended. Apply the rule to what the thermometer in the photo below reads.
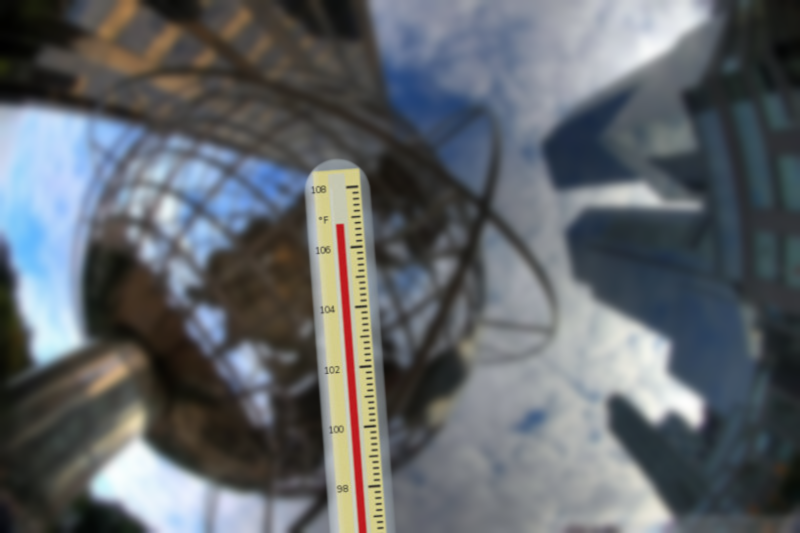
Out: {"value": 106.8, "unit": "°F"}
